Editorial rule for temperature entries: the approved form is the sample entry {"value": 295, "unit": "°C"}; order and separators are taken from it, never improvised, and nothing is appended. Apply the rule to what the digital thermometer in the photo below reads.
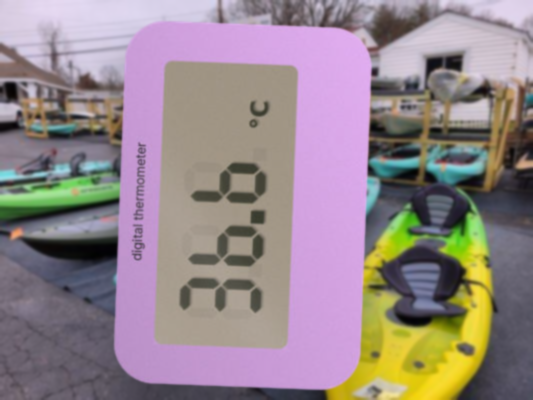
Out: {"value": 36.6, "unit": "°C"}
